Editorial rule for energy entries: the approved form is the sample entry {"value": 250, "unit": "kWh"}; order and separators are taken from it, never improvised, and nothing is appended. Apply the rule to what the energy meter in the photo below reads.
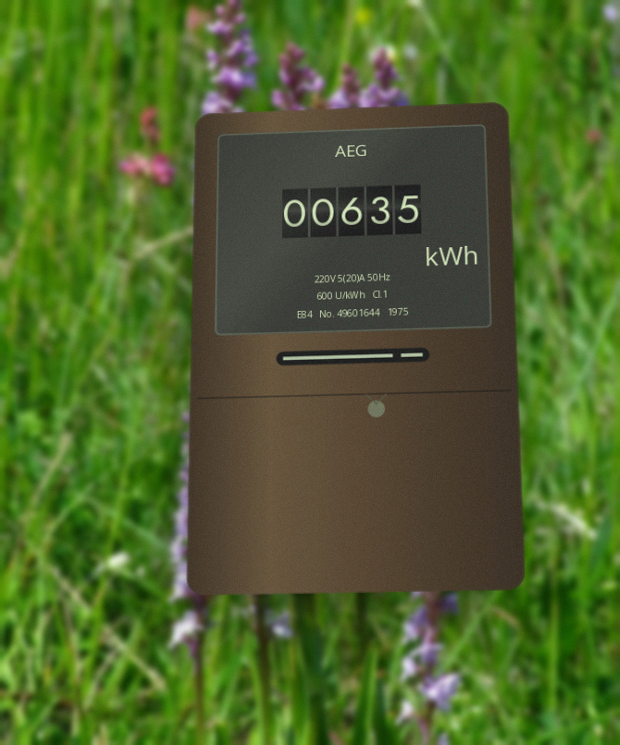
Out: {"value": 635, "unit": "kWh"}
